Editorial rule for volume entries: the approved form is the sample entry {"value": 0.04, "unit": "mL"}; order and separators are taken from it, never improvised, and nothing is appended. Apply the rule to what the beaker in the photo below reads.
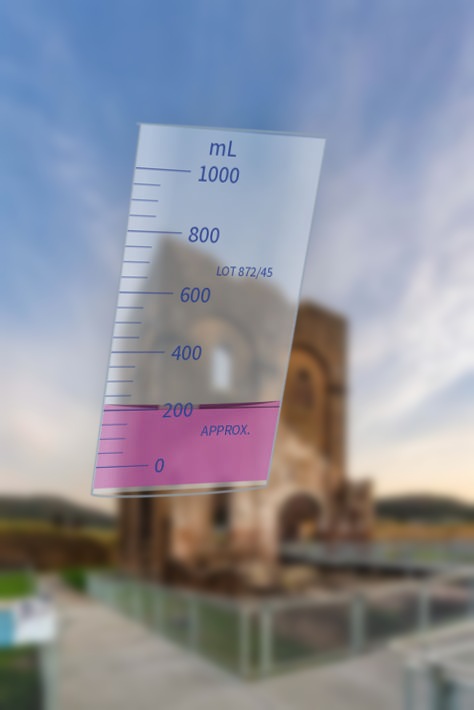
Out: {"value": 200, "unit": "mL"}
